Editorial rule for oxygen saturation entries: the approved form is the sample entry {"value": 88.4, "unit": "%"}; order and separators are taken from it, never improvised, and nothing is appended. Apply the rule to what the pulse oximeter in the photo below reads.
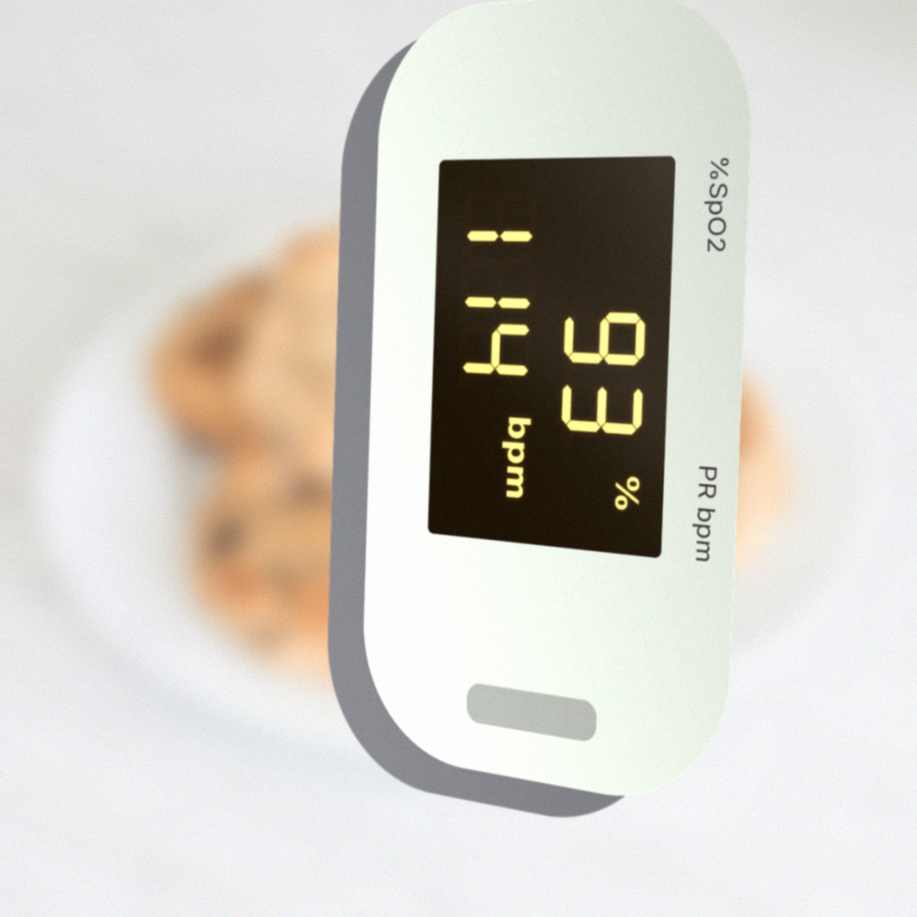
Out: {"value": 93, "unit": "%"}
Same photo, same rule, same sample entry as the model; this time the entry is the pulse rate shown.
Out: {"value": 114, "unit": "bpm"}
